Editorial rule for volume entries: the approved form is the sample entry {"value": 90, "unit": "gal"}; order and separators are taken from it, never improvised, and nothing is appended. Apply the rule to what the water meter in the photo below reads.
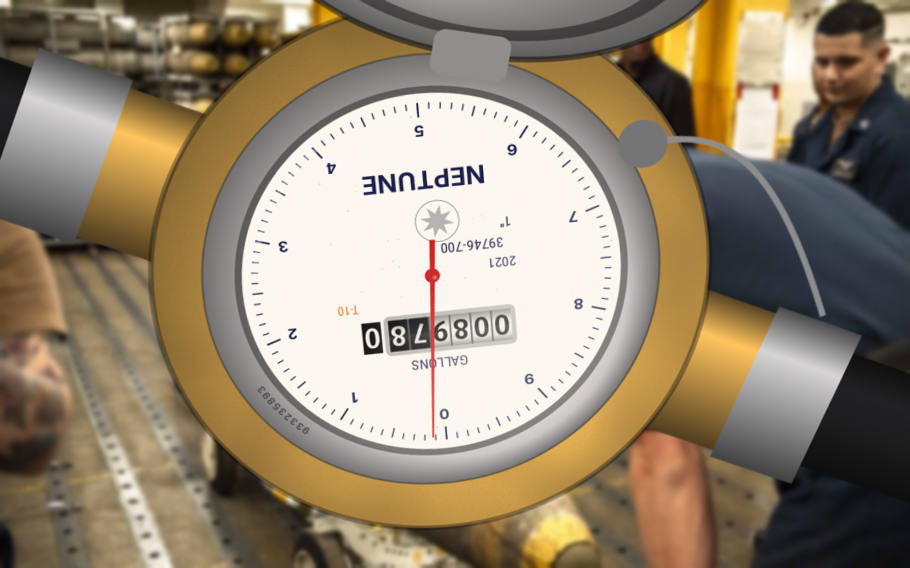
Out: {"value": 89780.1, "unit": "gal"}
